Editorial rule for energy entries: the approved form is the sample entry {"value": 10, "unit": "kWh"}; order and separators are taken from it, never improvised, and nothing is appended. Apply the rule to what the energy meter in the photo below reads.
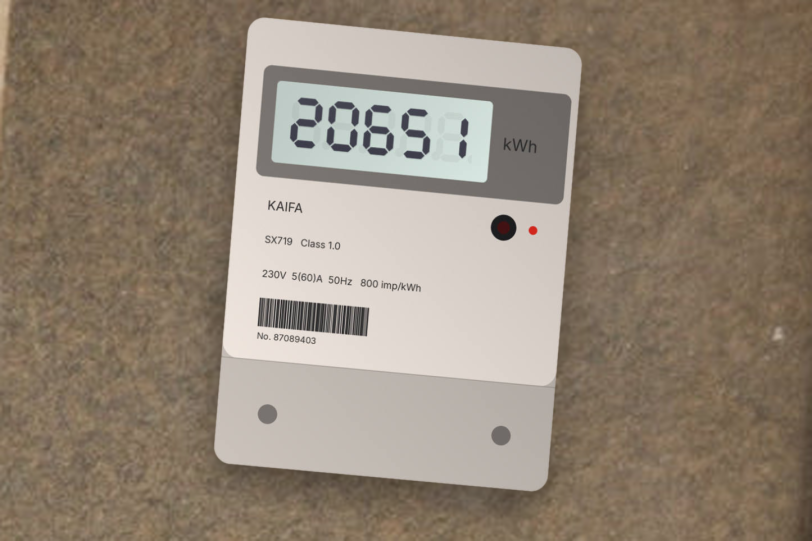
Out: {"value": 20651, "unit": "kWh"}
